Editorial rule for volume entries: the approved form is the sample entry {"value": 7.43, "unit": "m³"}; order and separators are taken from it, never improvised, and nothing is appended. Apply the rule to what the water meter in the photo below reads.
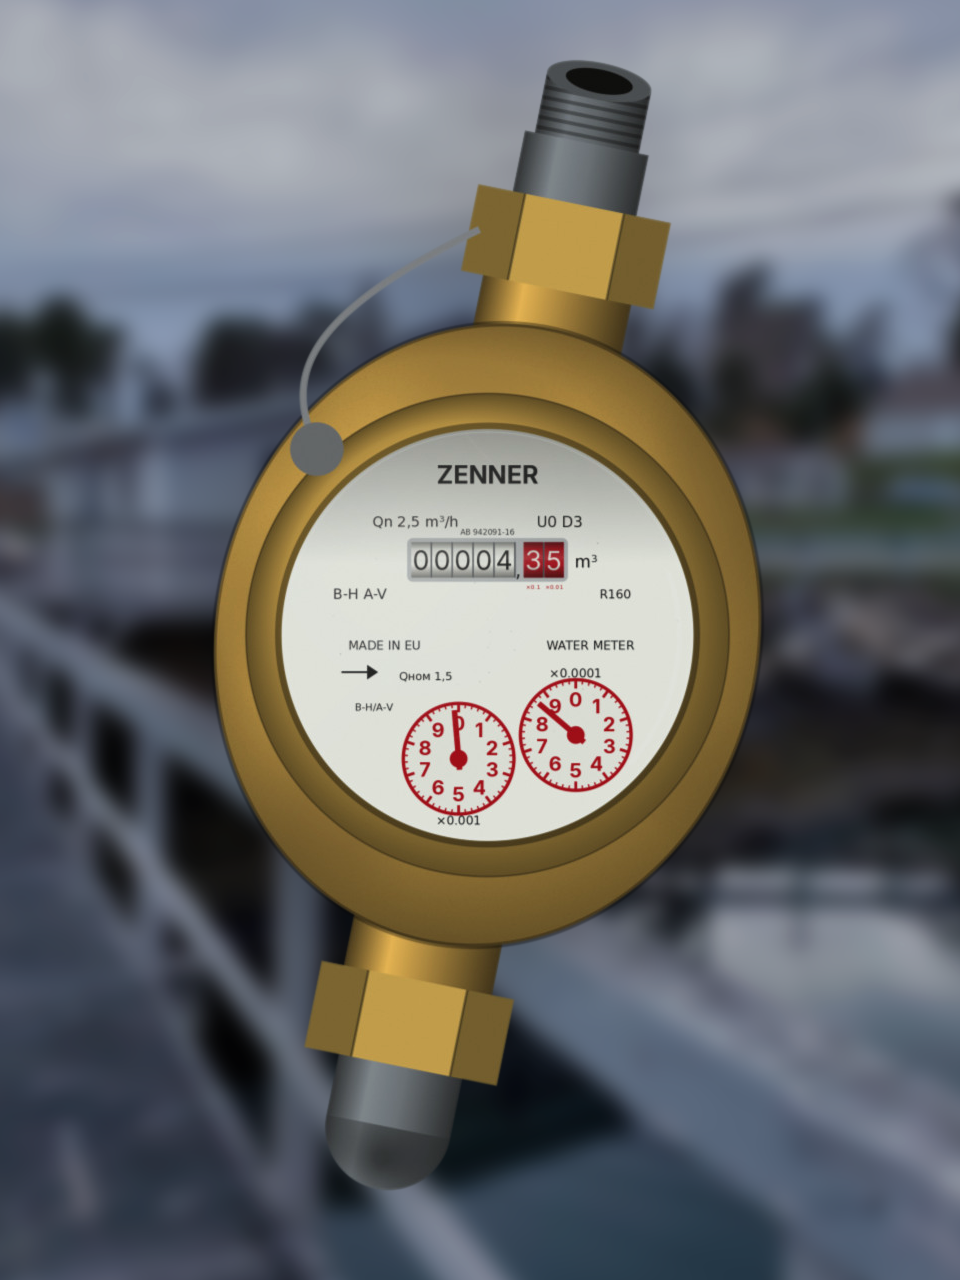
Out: {"value": 4.3498, "unit": "m³"}
